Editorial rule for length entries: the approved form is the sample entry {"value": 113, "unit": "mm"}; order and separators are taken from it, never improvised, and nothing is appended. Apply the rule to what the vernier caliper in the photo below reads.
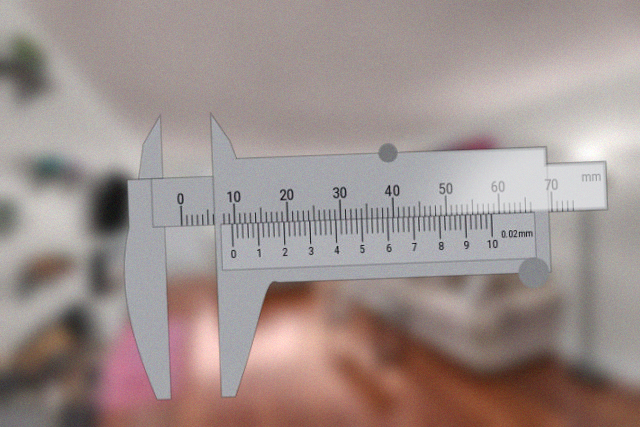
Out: {"value": 9.5, "unit": "mm"}
